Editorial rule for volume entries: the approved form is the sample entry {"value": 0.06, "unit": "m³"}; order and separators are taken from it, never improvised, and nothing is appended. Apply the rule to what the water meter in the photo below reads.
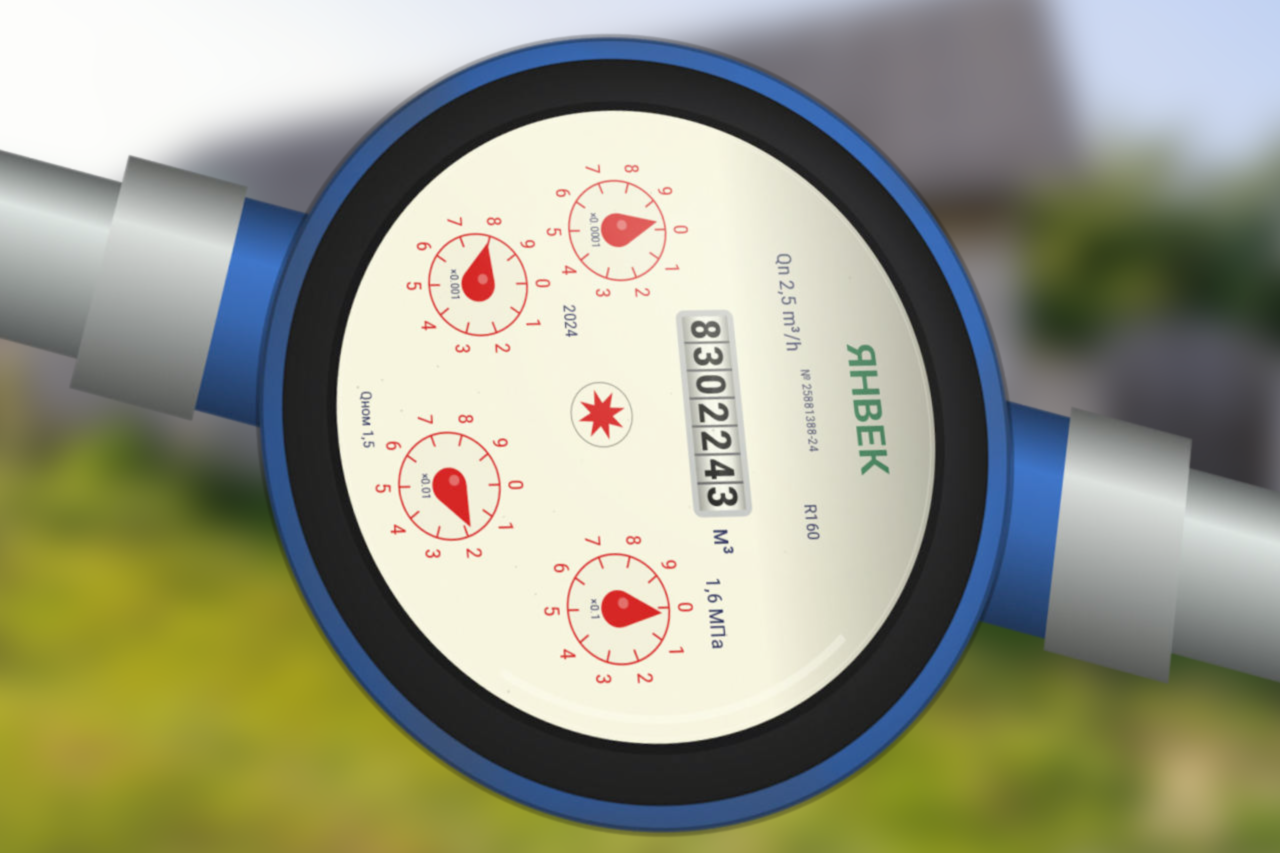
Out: {"value": 8302243.0179, "unit": "m³"}
